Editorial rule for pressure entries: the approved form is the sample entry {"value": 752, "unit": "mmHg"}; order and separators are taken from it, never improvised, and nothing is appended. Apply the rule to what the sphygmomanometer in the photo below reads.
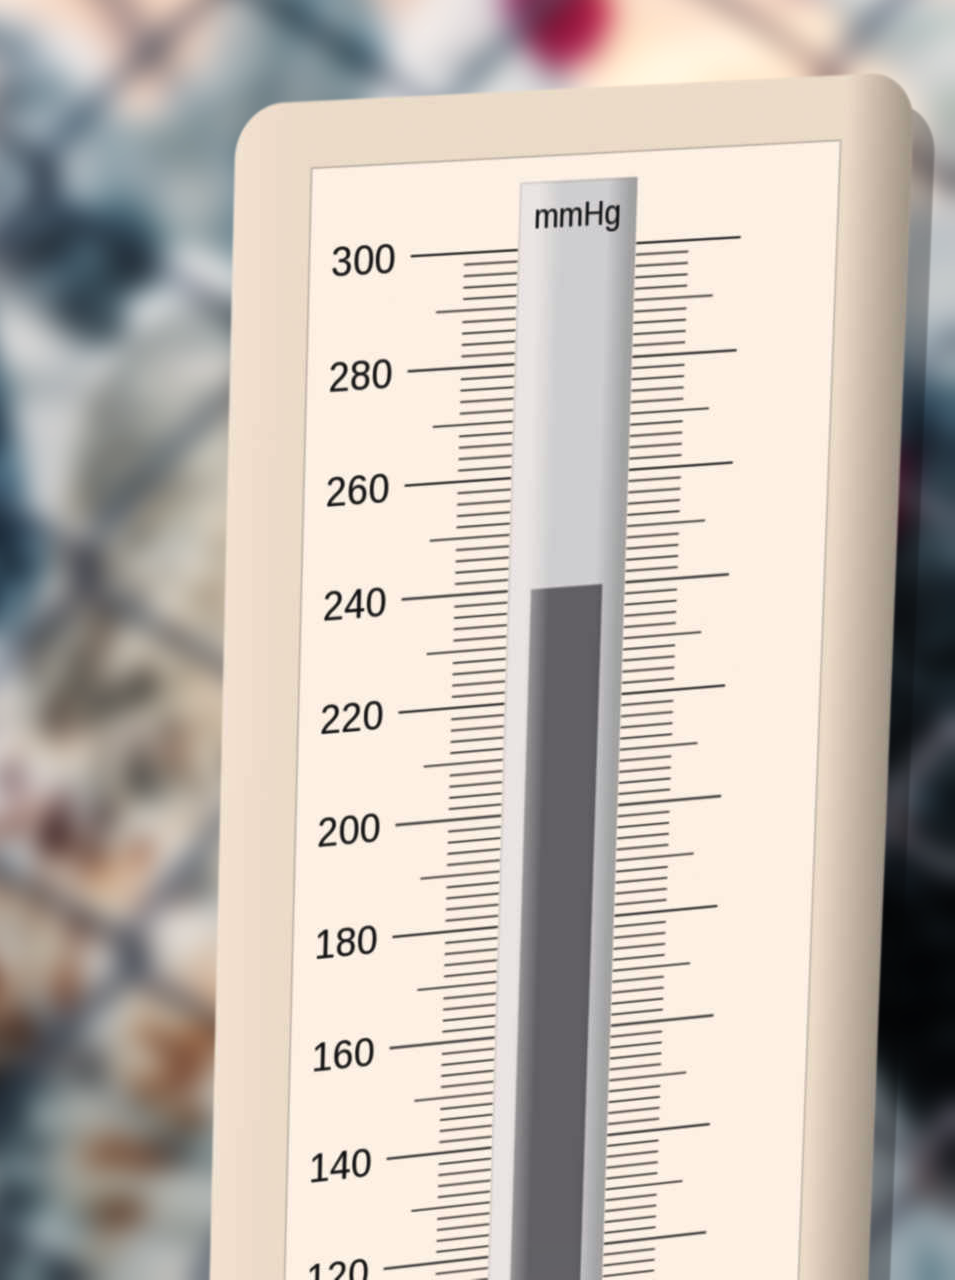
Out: {"value": 240, "unit": "mmHg"}
